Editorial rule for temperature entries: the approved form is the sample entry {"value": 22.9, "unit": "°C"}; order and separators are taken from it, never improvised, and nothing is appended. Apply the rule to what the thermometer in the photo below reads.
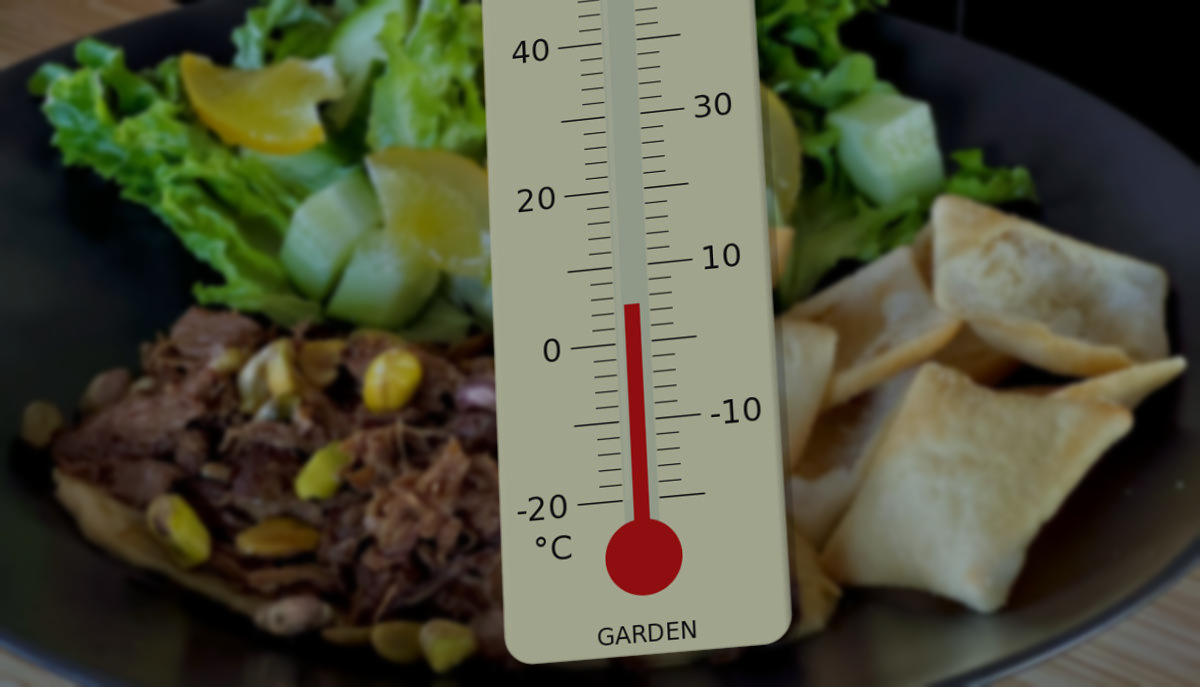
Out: {"value": 5, "unit": "°C"}
